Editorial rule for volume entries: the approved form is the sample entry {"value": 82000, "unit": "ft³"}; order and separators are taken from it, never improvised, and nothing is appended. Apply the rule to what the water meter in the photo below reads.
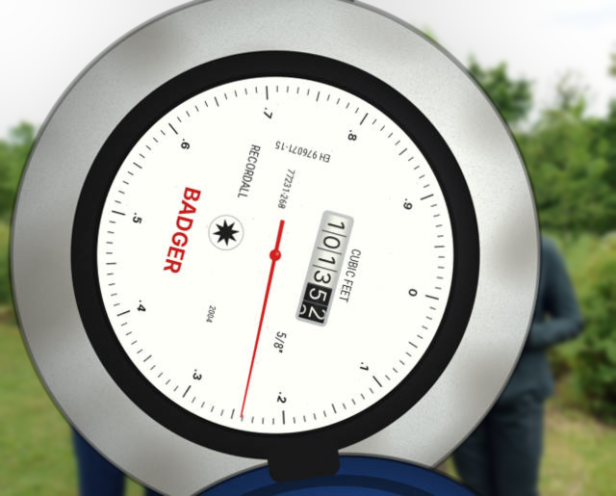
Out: {"value": 101352.24, "unit": "ft³"}
